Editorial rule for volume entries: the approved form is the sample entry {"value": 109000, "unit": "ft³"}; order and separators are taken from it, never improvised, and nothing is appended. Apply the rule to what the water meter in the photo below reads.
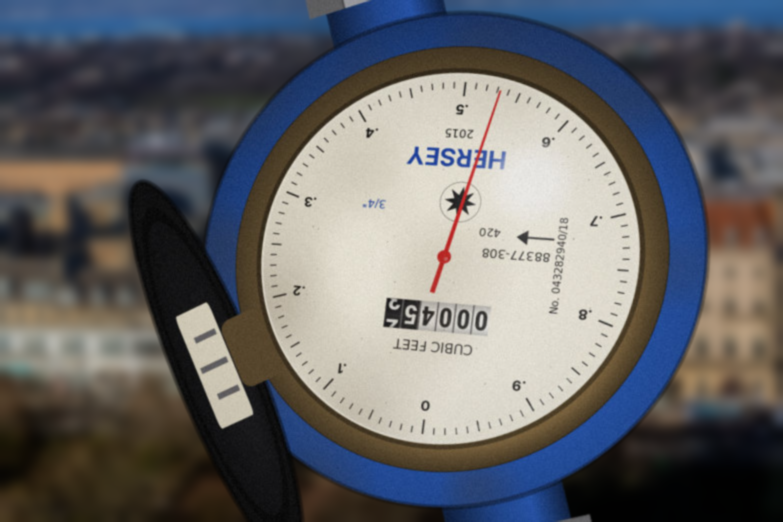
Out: {"value": 452.53, "unit": "ft³"}
